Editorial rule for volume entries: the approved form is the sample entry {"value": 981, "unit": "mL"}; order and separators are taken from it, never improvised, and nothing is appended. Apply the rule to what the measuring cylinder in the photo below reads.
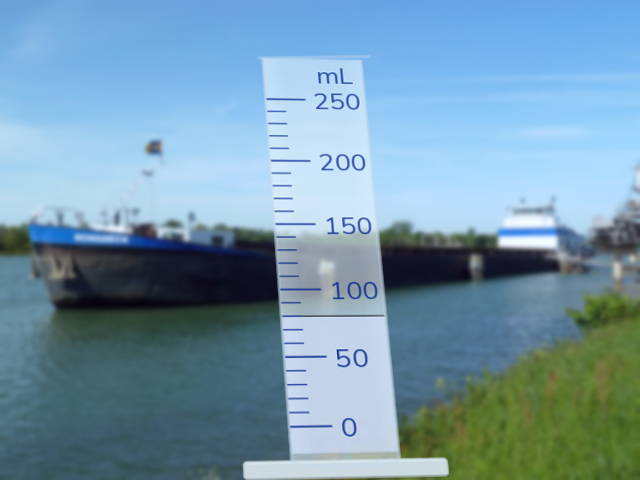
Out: {"value": 80, "unit": "mL"}
